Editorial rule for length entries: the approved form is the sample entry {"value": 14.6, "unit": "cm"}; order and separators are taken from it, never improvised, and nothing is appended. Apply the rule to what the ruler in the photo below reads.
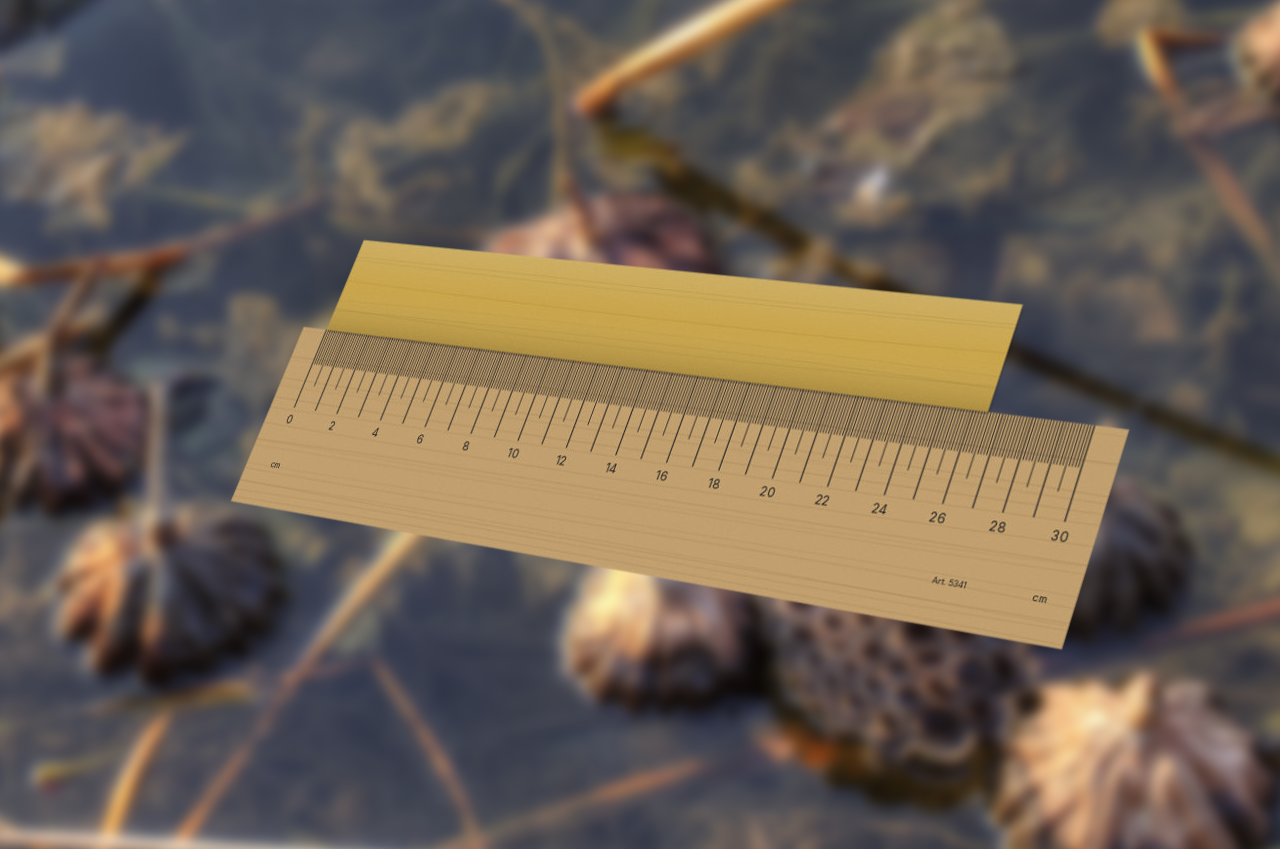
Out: {"value": 26.5, "unit": "cm"}
